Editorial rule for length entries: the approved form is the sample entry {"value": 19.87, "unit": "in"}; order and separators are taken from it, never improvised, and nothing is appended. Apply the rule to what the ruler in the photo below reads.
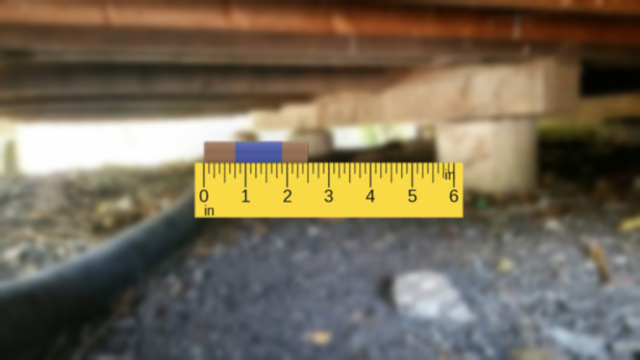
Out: {"value": 2.5, "unit": "in"}
